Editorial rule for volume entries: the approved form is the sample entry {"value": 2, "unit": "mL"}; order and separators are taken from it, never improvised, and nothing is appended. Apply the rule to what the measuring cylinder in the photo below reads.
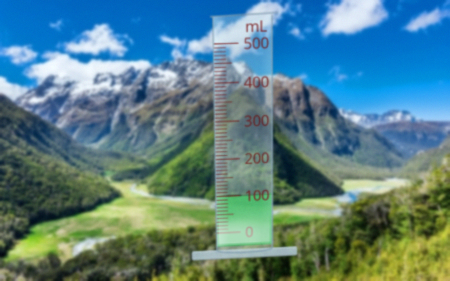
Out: {"value": 100, "unit": "mL"}
